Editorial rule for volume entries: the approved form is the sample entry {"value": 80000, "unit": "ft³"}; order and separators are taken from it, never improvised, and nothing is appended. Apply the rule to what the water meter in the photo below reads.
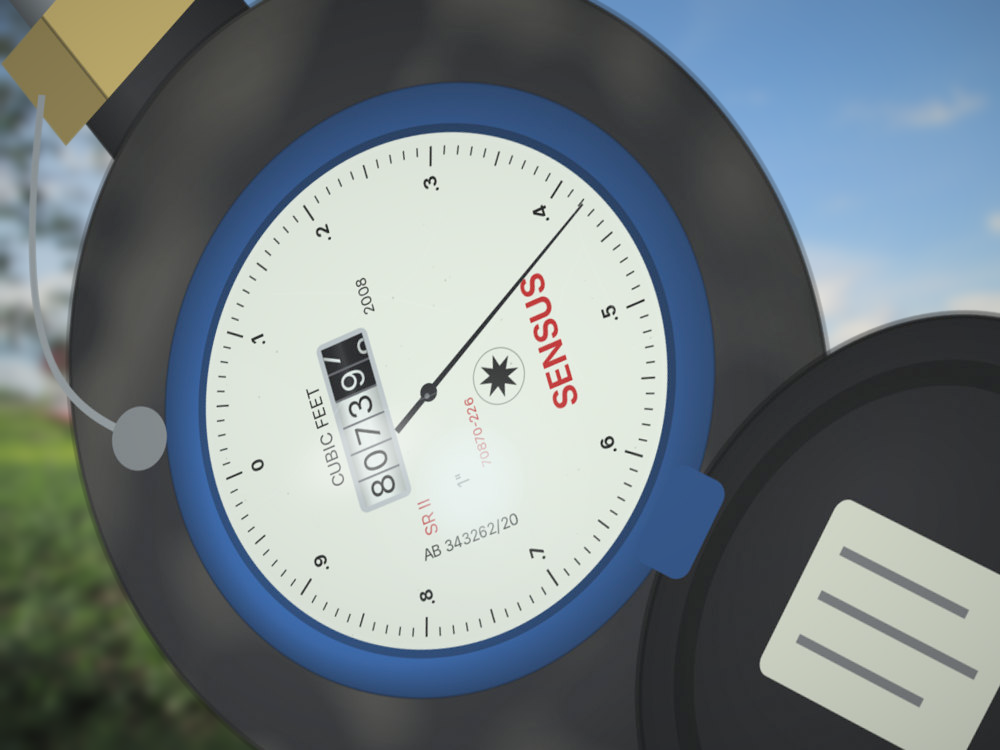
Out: {"value": 807397.42, "unit": "ft³"}
